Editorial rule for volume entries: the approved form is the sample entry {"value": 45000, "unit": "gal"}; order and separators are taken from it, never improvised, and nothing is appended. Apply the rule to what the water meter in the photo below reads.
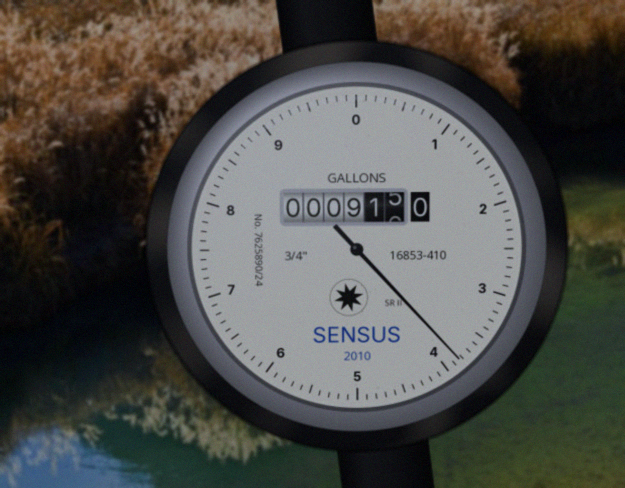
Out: {"value": 9153.8, "unit": "gal"}
